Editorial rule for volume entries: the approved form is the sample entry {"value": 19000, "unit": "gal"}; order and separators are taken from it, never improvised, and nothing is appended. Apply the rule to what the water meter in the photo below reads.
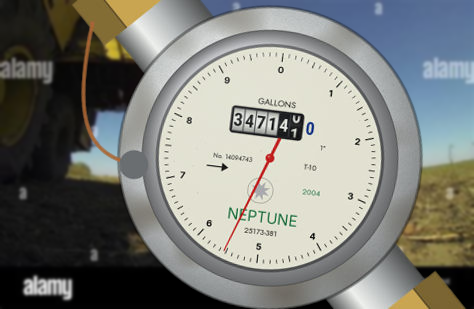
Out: {"value": 3471405.5, "unit": "gal"}
